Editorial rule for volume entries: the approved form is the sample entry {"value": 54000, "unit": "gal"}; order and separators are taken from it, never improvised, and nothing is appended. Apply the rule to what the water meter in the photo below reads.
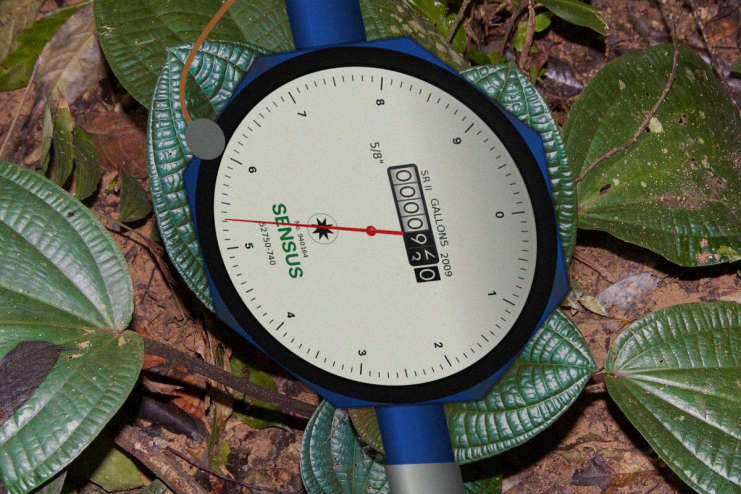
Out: {"value": 925.3, "unit": "gal"}
